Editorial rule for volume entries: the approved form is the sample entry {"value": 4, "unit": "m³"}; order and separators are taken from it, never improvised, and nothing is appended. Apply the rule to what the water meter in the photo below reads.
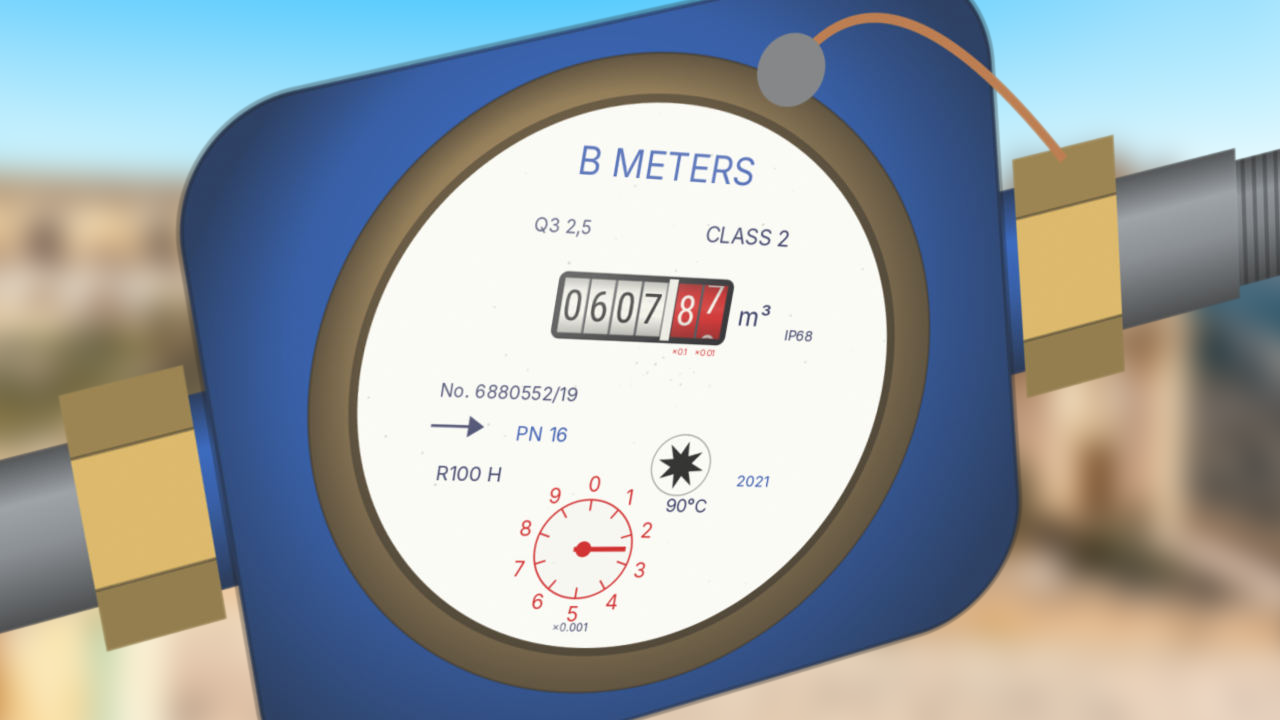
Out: {"value": 607.872, "unit": "m³"}
